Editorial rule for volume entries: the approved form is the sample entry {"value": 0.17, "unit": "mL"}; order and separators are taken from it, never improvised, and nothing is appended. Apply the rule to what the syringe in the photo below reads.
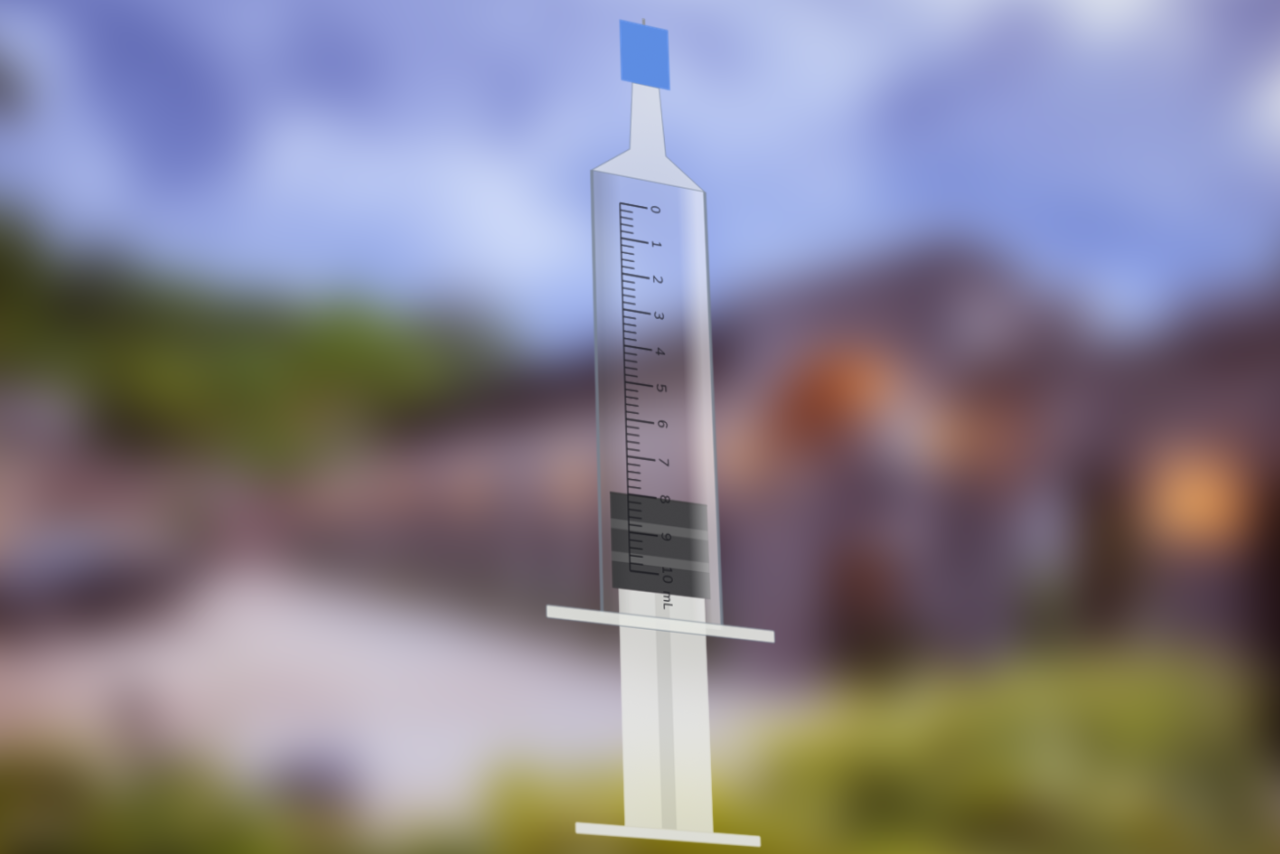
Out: {"value": 8, "unit": "mL"}
